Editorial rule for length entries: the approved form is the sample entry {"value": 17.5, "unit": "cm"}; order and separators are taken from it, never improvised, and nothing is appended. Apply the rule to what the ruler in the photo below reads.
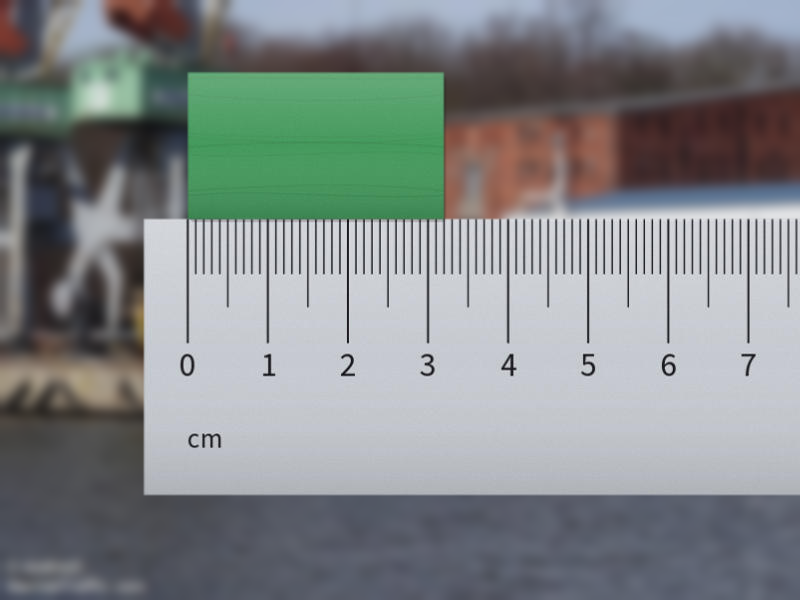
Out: {"value": 3.2, "unit": "cm"}
